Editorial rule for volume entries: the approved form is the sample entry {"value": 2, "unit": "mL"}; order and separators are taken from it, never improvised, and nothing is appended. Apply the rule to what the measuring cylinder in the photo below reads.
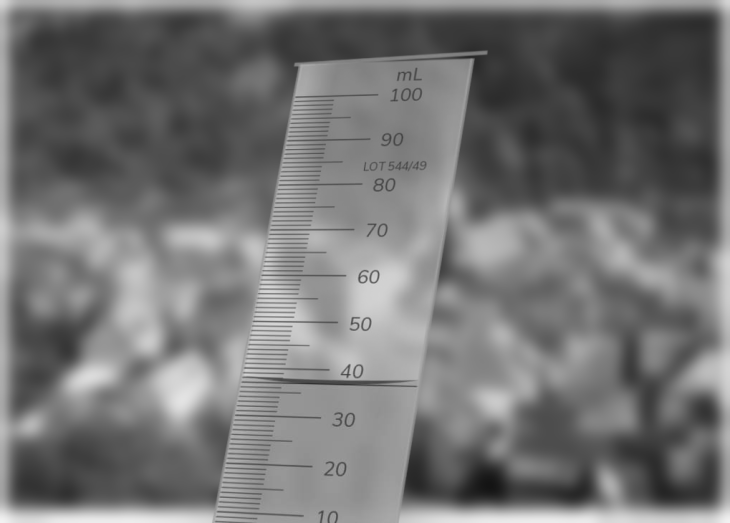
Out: {"value": 37, "unit": "mL"}
